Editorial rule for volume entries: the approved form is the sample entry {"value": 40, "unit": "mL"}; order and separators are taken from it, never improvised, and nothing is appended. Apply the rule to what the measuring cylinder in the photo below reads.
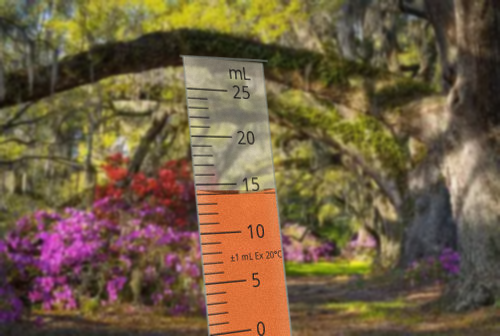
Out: {"value": 14, "unit": "mL"}
